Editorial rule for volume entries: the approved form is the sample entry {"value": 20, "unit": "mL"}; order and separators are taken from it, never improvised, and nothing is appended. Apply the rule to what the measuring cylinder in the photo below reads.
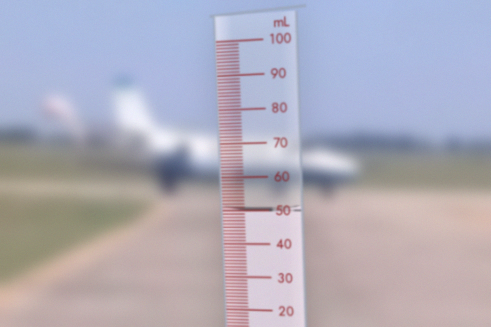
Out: {"value": 50, "unit": "mL"}
